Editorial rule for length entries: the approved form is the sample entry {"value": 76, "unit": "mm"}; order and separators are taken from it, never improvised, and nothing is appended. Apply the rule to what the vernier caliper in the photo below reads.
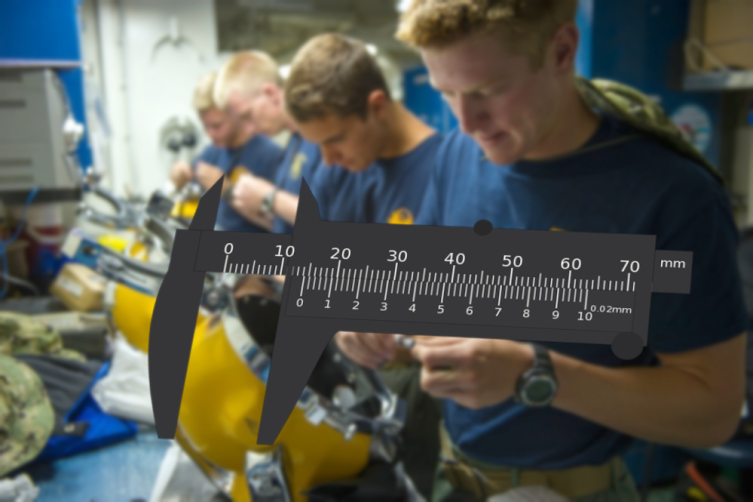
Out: {"value": 14.2, "unit": "mm"}
